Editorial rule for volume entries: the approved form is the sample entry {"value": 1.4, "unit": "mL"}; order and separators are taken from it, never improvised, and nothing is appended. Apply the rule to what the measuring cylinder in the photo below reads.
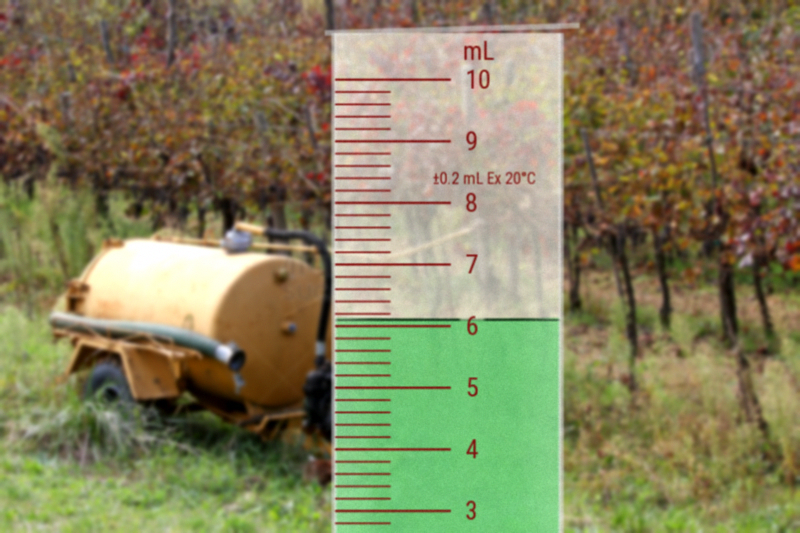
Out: {"value": 6.1, "unit": "mL"}
